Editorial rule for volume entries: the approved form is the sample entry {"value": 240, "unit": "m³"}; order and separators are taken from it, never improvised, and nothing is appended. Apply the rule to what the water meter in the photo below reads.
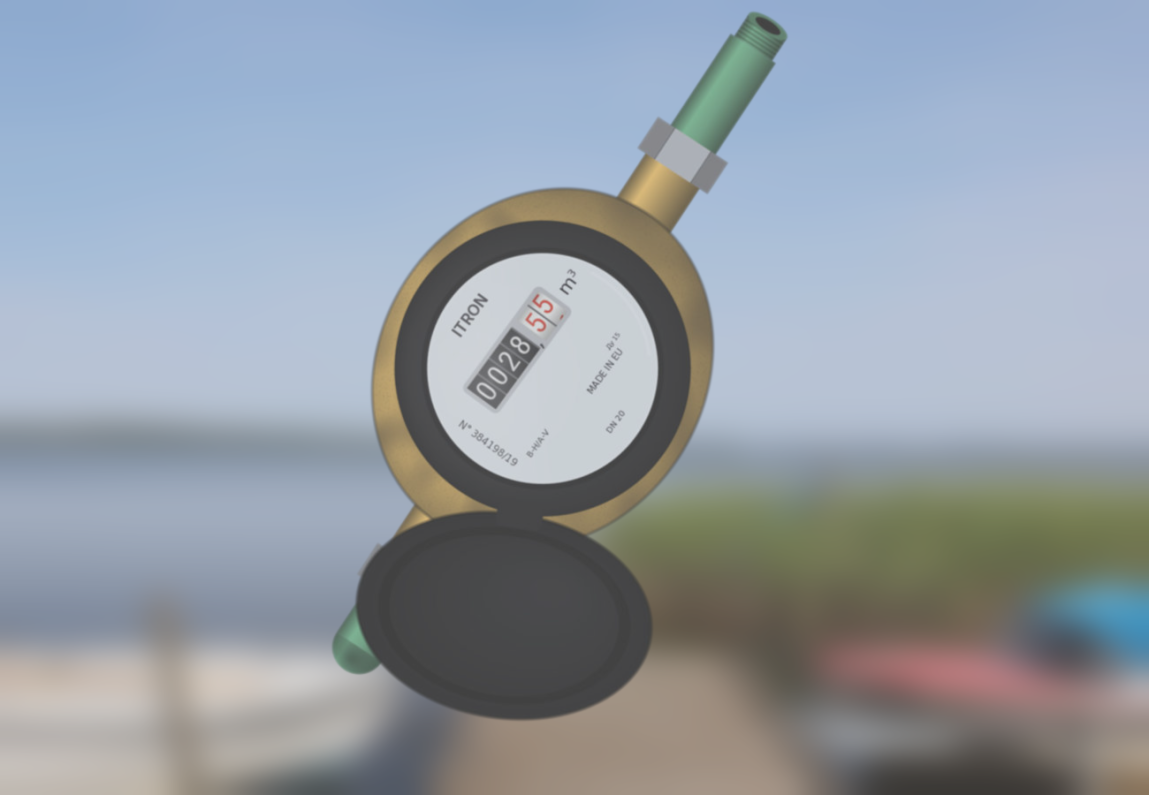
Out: {"value": 28.55, "unit": "m³"}
